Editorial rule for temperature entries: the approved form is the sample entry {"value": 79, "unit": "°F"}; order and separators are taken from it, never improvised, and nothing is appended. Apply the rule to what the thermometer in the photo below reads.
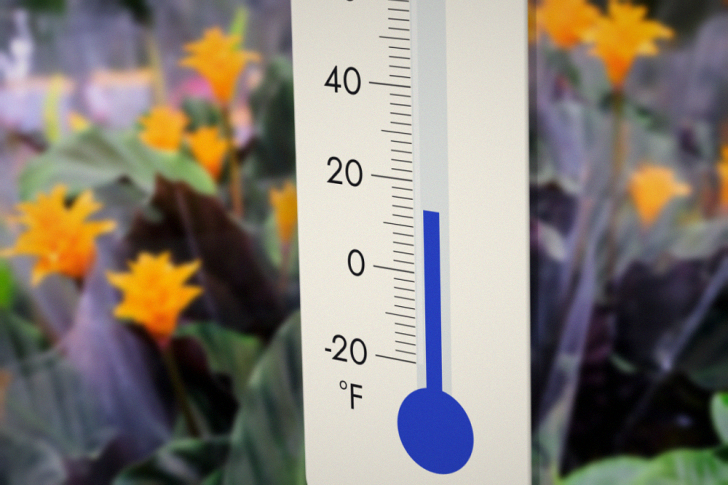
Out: {"value": 14, "unit": "°F"}
